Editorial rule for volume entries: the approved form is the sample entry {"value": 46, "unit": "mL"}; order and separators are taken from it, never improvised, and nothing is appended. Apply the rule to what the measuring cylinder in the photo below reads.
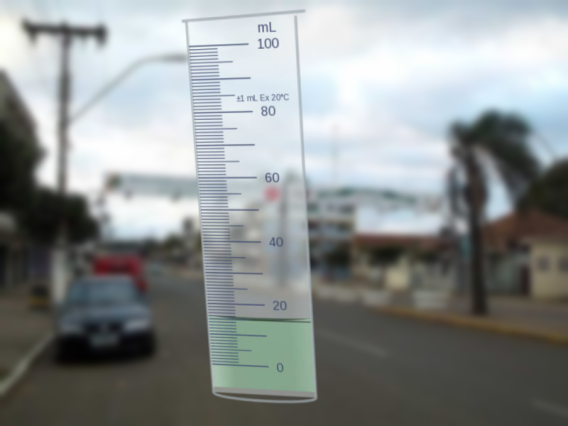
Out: {"value": 15, "unit": "mL"}
